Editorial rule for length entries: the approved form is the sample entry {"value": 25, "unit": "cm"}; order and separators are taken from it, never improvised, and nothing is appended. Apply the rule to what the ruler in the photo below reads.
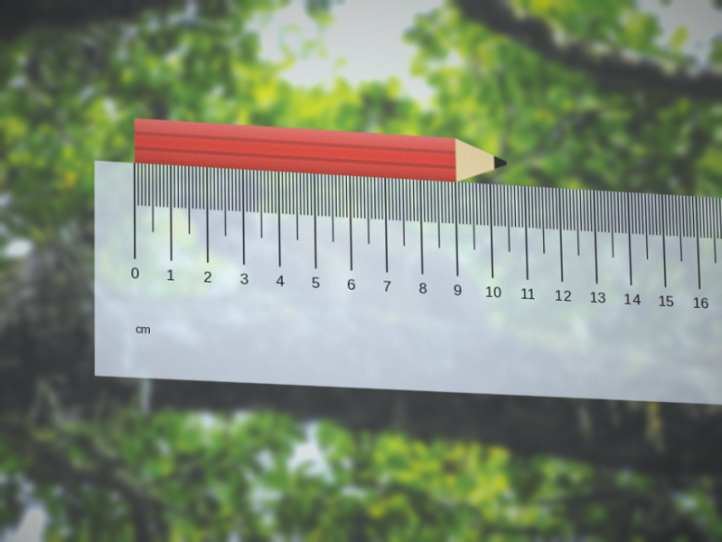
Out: {"value": 10.5, "unit": "cm"}
